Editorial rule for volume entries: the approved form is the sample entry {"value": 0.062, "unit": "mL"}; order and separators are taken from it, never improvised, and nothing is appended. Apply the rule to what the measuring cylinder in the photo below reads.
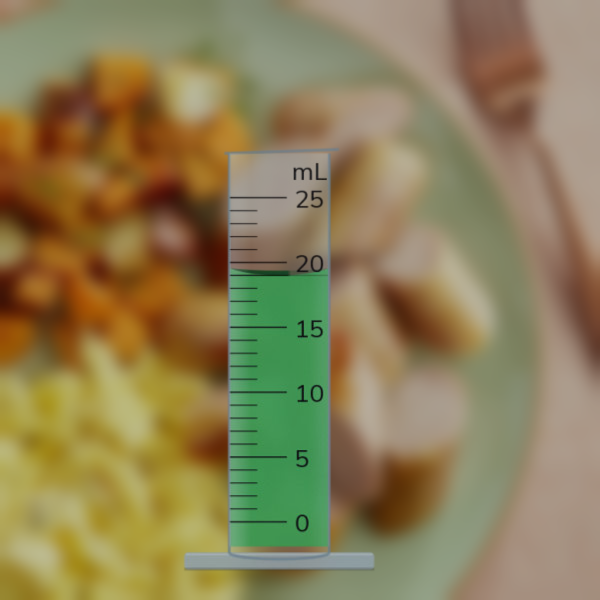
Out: {"value": 19, "unit": "mL"}
